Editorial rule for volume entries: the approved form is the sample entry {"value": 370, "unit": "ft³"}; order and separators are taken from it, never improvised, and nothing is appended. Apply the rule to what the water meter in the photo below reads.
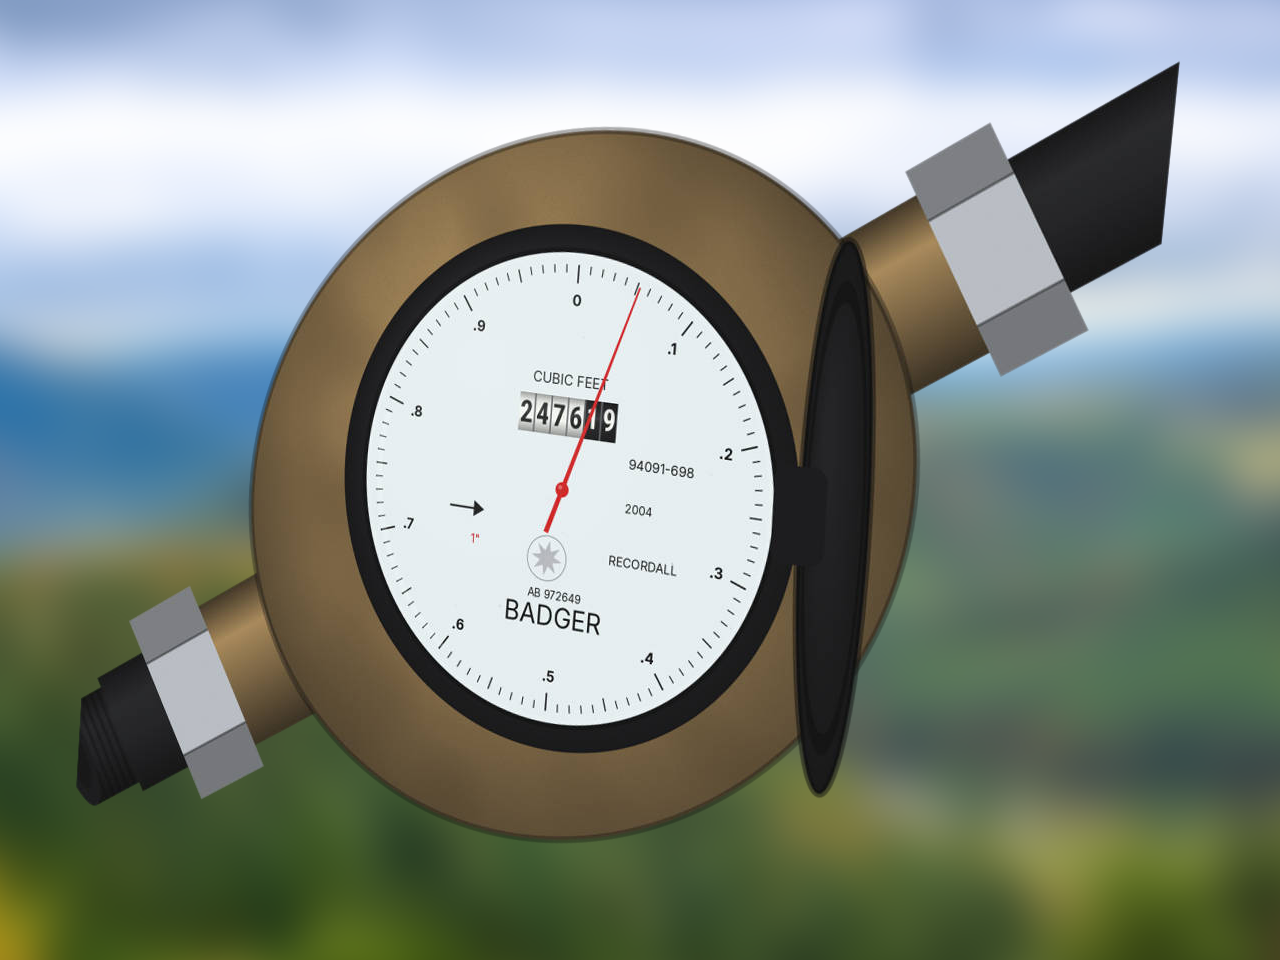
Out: {"value": 247619.05, "unit": "ft³"}
